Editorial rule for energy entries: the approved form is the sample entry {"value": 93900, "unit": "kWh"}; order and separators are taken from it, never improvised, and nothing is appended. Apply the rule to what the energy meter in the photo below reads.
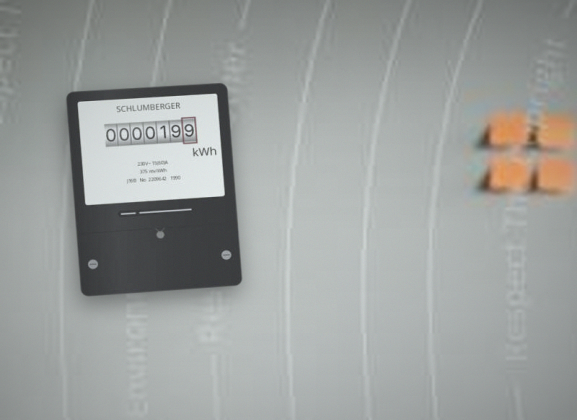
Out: {"value": 19.9, "unit": "kWh"}
